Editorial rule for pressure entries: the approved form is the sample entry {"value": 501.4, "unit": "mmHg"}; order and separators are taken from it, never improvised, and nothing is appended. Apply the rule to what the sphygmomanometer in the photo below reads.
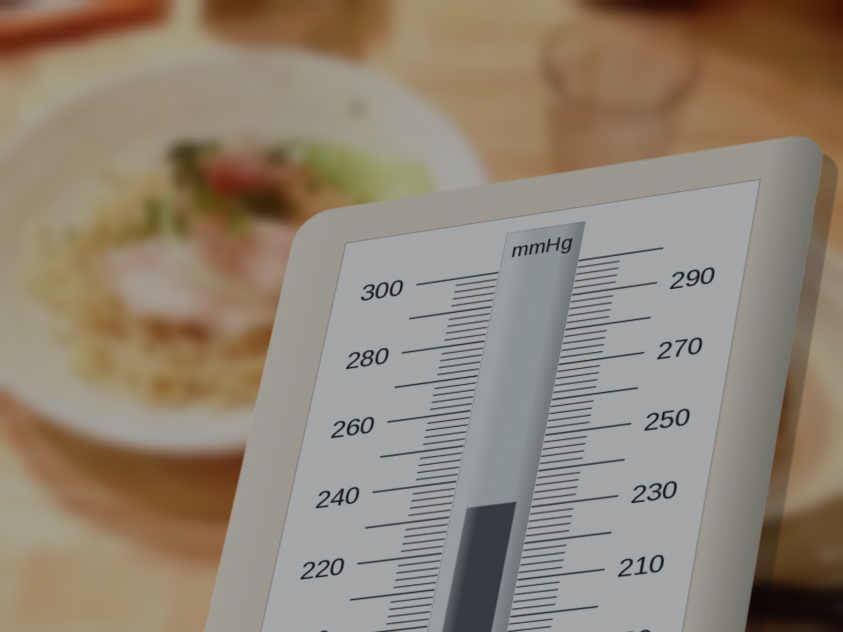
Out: {"value": 232, "unit": "mmHg"}
